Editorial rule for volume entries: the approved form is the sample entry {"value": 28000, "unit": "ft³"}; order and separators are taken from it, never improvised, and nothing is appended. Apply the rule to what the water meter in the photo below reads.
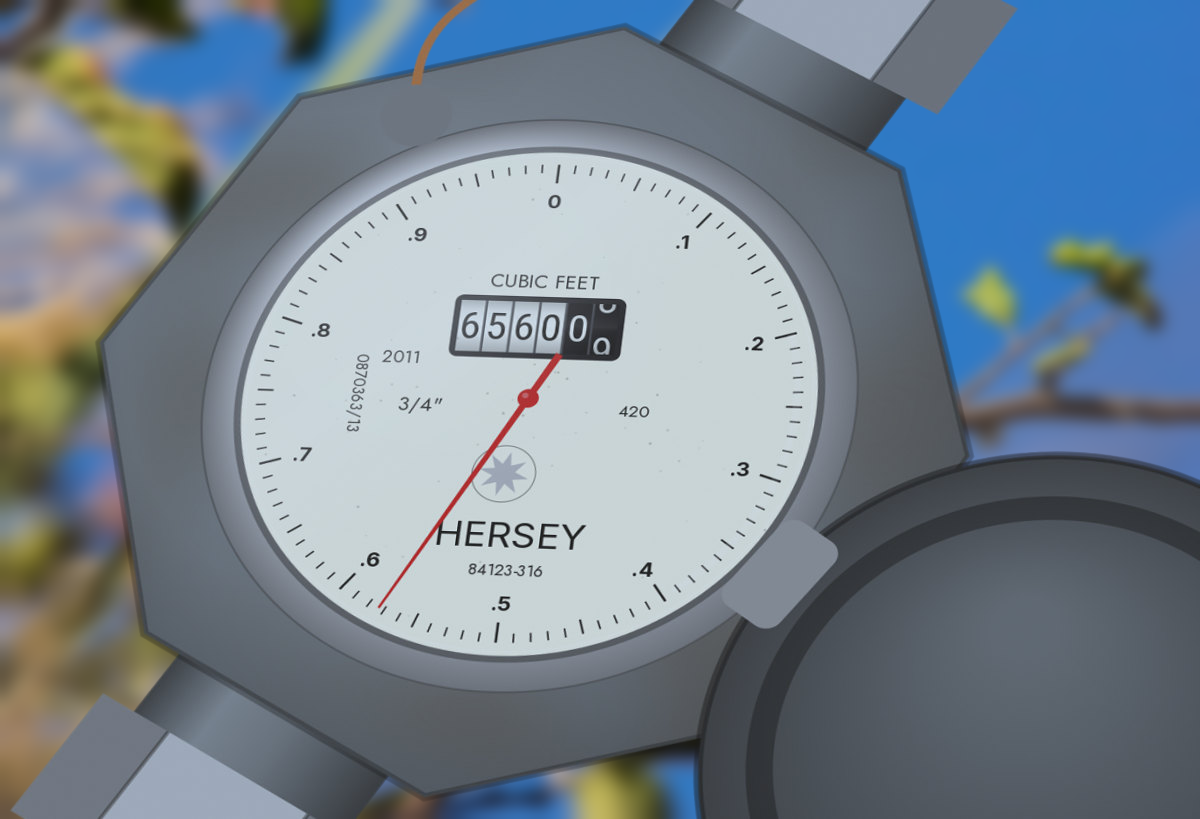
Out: {"value": 656008.57, "unit": "ft³"}
